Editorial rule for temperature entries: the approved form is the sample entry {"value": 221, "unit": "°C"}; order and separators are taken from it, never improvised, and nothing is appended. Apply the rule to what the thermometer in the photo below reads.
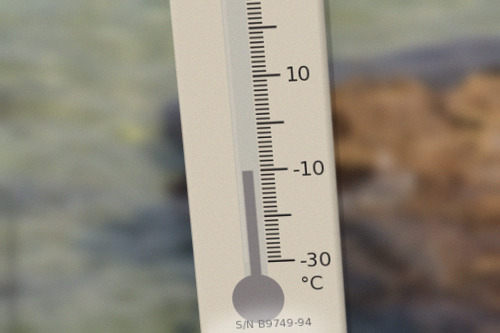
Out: {"value": -10, "unit": "°C"}
